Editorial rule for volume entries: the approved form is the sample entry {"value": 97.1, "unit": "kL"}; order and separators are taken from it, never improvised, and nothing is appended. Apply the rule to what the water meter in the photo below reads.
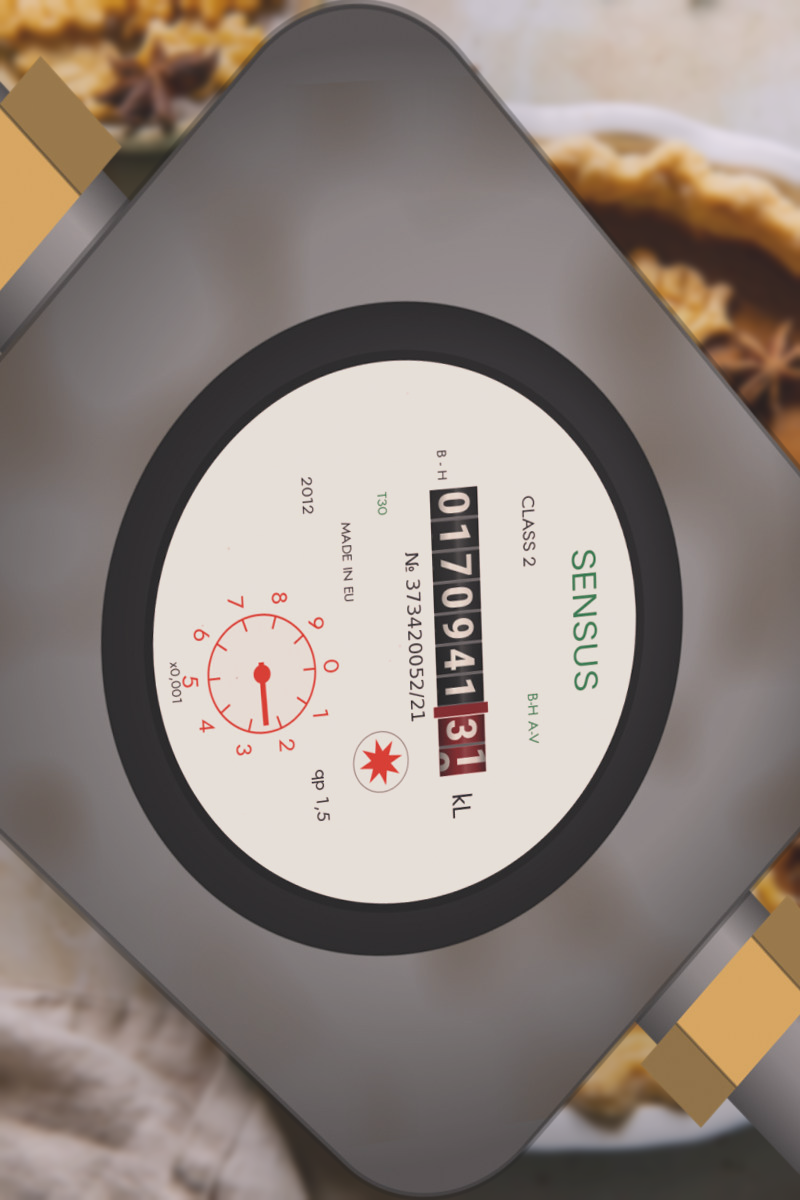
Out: {"value": 170941.312, "unit": "kL"}
